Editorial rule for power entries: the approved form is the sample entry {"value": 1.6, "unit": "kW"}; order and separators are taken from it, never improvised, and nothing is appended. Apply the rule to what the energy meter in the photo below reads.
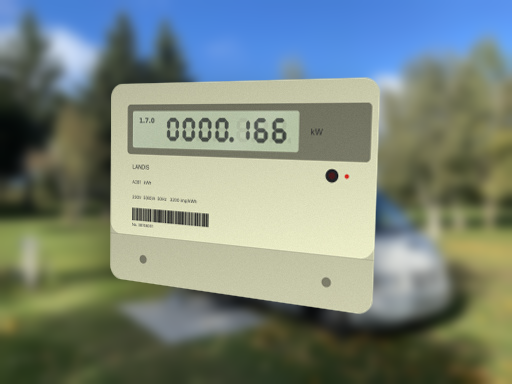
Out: {"value": 0.166, "unit": "kW"}
